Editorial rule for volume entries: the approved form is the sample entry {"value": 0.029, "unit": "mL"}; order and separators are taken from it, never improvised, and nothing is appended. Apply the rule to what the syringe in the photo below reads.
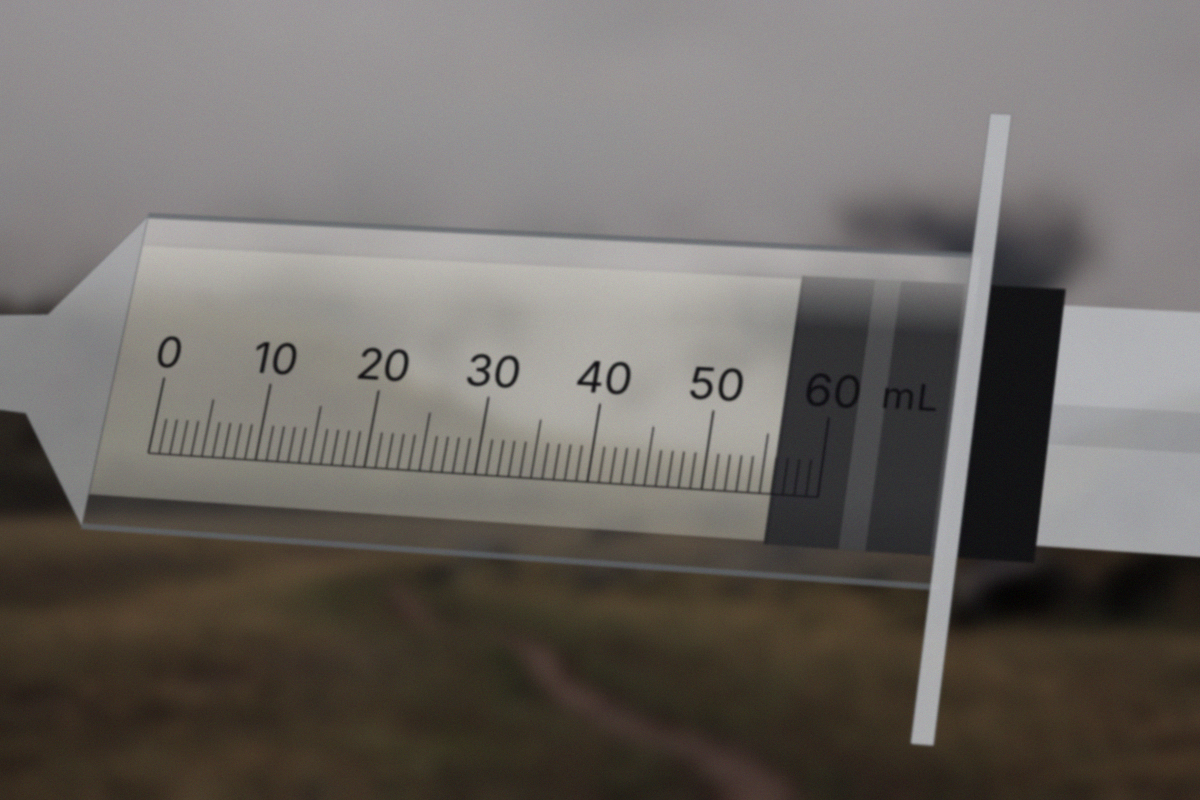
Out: {"value": 56, "unit": "mL"}
